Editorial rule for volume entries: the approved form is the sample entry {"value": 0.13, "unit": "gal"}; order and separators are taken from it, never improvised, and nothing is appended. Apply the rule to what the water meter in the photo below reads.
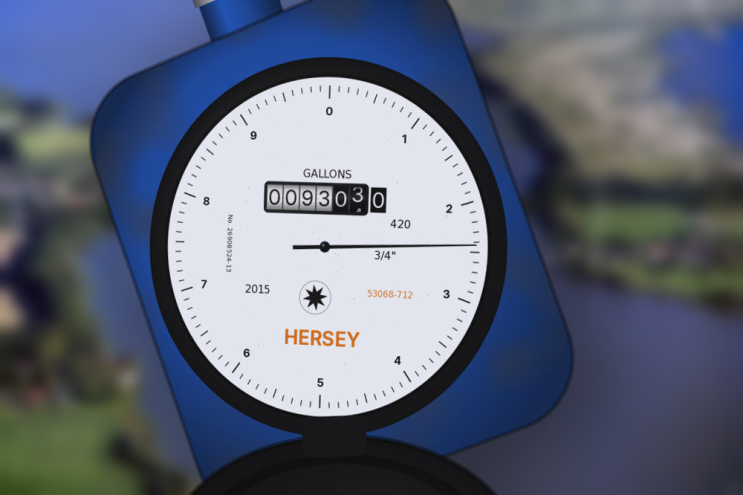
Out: {"value": 93032.4, "unit": "gal"}
